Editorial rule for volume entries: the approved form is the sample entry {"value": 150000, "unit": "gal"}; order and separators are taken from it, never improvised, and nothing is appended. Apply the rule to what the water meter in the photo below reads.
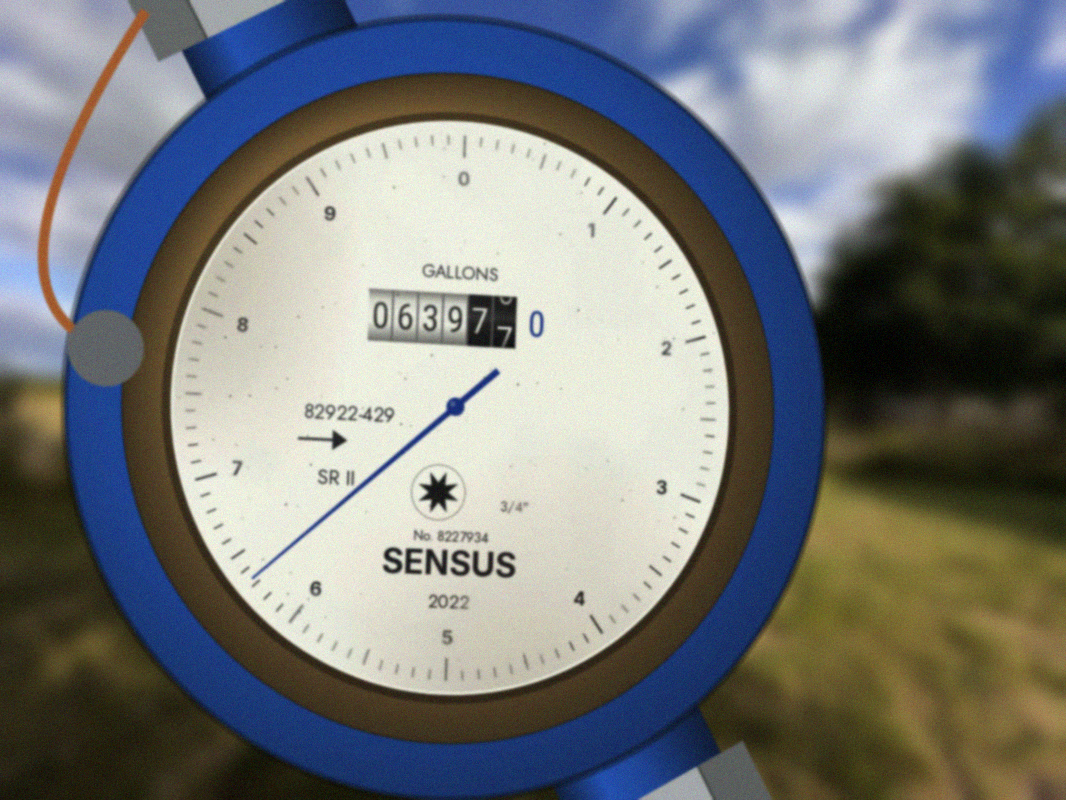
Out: {"value": 639766.3, "unit": "gal"}
